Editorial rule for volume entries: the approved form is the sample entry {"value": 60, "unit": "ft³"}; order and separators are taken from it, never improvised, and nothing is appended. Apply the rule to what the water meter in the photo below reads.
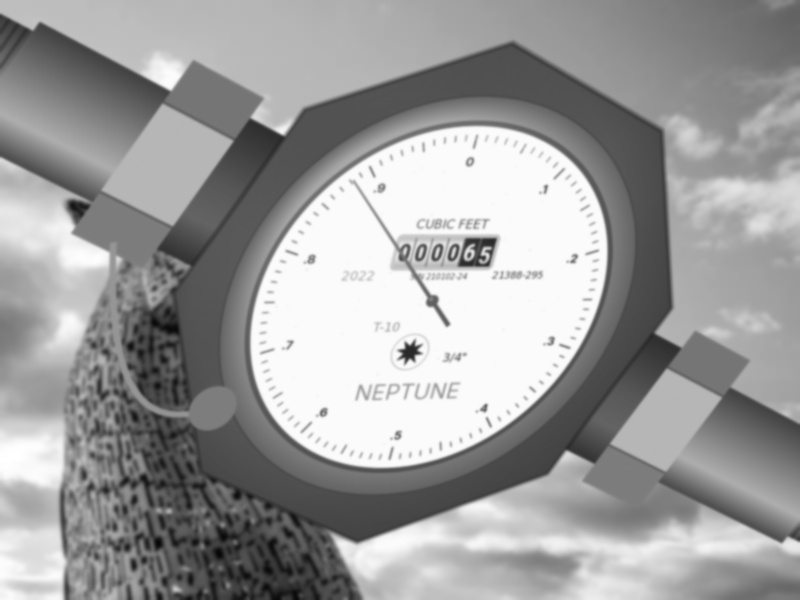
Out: {"value": 64.88, "unit": "ft³"}
